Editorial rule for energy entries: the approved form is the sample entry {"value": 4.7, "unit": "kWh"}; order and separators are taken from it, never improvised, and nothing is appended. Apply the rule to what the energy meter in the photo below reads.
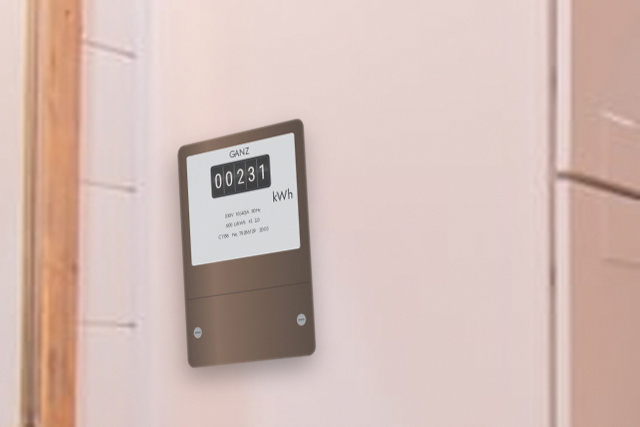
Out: {"value": 231, "unit": "kWh"}
